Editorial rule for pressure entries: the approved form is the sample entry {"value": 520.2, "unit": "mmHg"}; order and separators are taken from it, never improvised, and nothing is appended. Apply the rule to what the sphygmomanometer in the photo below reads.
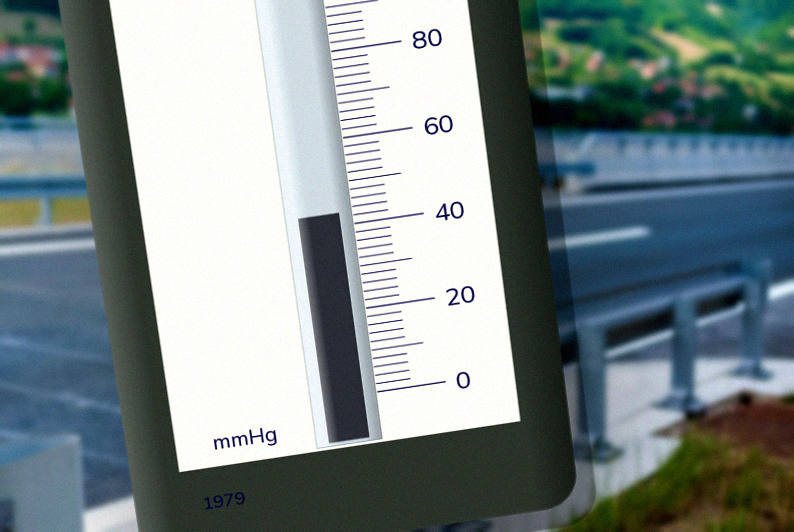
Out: {"value": 43, "unit": "mmHg"}
